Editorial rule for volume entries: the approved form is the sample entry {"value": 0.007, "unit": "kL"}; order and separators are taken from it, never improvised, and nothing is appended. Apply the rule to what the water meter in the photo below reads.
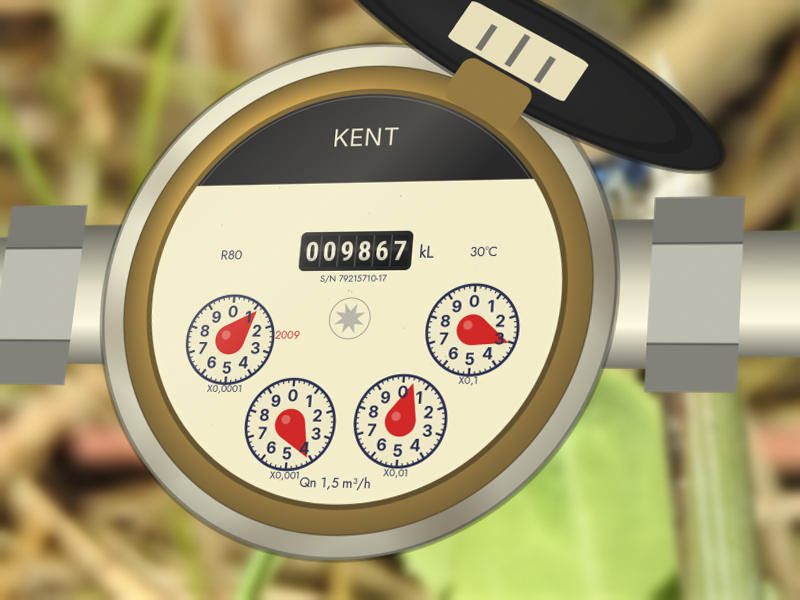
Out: {"value": 9867.3041, "unit": "kL"}
